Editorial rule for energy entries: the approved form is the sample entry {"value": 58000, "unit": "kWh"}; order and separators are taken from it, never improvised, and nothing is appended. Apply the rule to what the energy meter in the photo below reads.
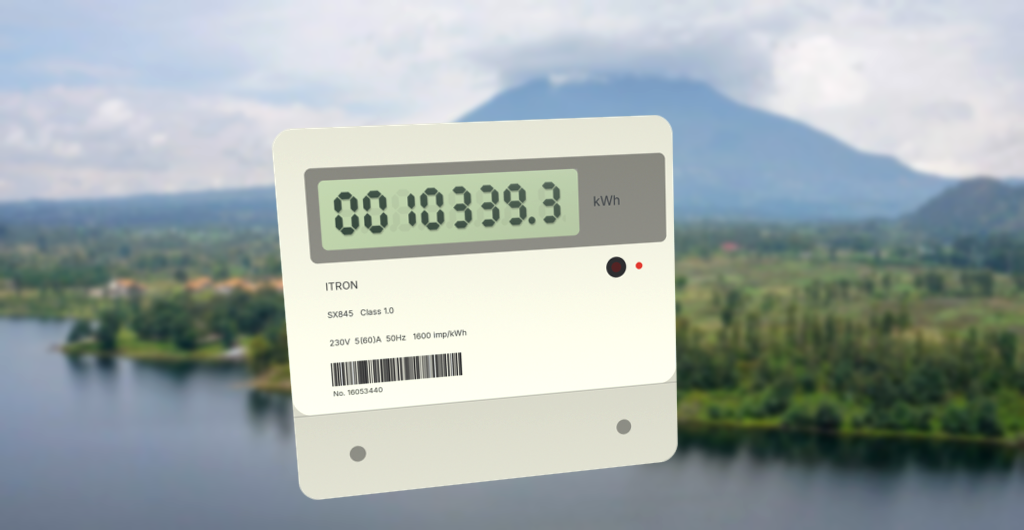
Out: {"value": 10339.3, "unit": "kWh"}
